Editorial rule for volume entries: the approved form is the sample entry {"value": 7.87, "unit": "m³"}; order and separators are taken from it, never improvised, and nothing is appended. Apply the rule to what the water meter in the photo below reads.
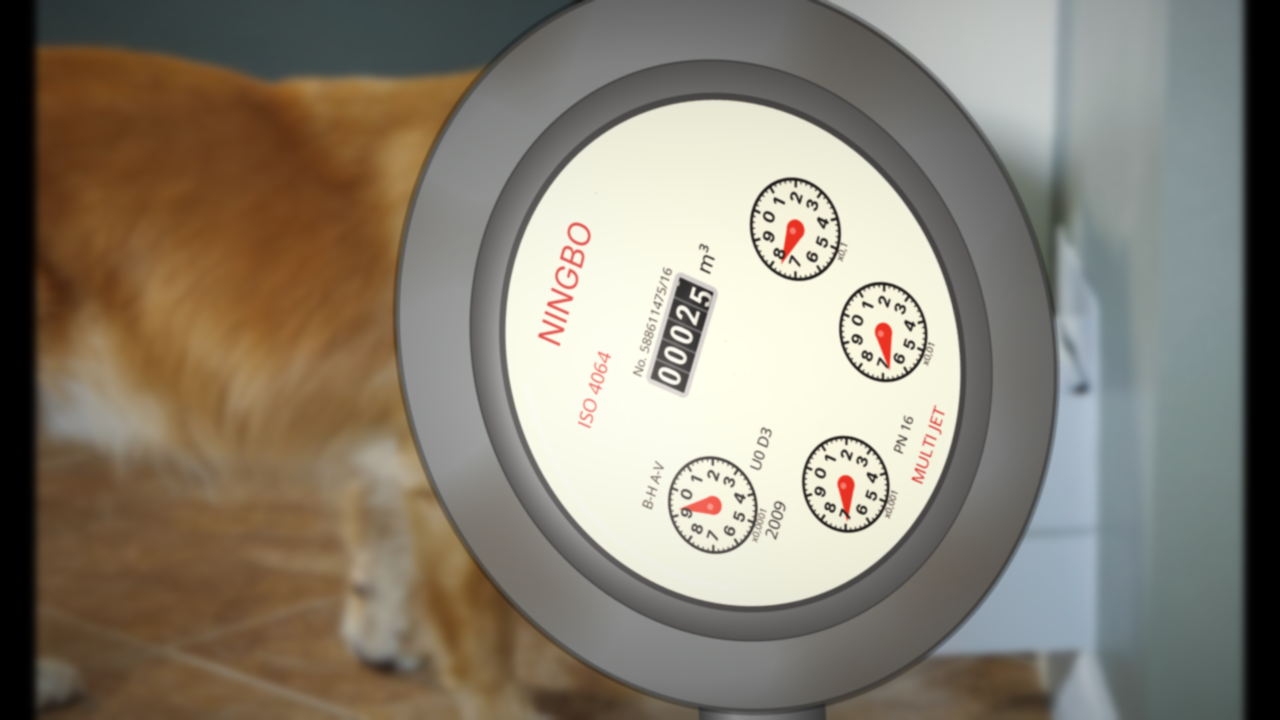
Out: {"value": 24.7669, "unit": "m³"}
